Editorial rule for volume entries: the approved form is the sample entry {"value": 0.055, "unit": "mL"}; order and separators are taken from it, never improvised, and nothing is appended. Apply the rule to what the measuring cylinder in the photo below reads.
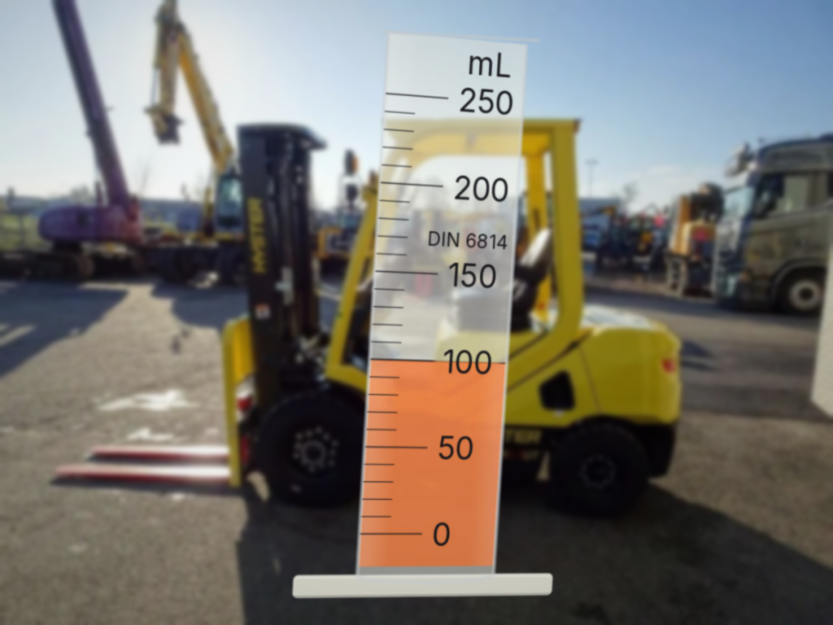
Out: {"value": 100, "unit": "mL"}
